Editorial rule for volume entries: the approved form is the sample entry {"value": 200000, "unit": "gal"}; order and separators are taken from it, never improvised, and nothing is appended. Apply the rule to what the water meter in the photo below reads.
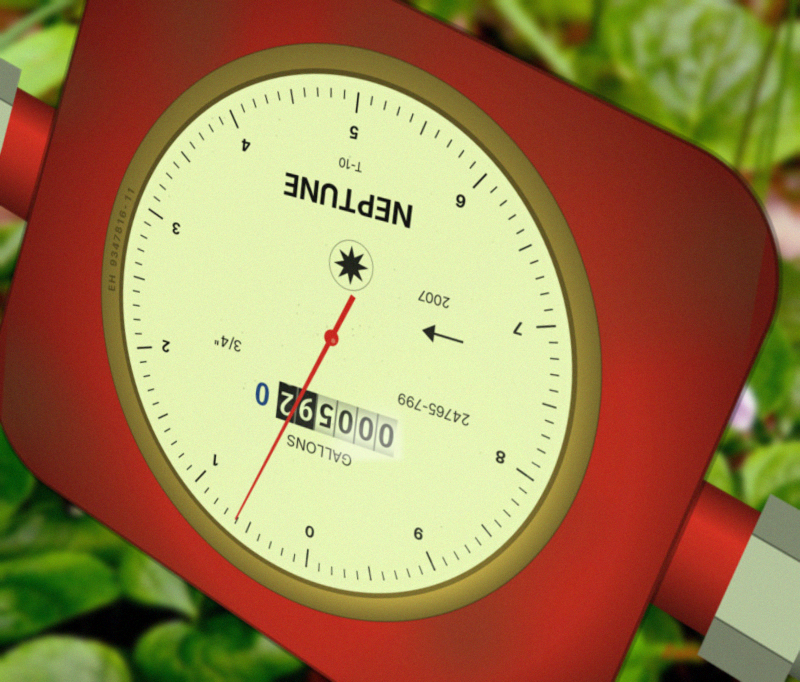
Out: {"value": 5920.6, "unit": "gal"}
